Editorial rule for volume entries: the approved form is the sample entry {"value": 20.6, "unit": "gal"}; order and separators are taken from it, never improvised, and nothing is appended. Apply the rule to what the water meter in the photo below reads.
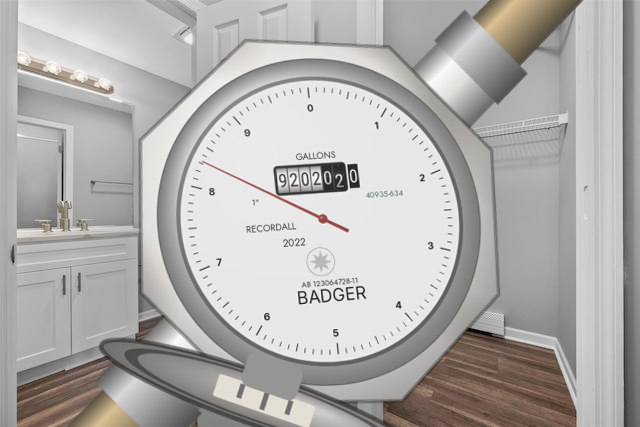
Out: {"value": 9202018.3, "unit": "gal"}
